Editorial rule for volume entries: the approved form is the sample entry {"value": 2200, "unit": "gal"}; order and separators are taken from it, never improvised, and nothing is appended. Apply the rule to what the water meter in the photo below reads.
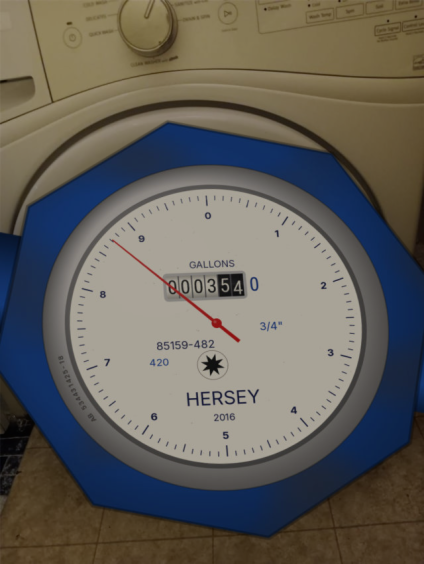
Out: {"value": 3538.7, "unit": "gal"}
